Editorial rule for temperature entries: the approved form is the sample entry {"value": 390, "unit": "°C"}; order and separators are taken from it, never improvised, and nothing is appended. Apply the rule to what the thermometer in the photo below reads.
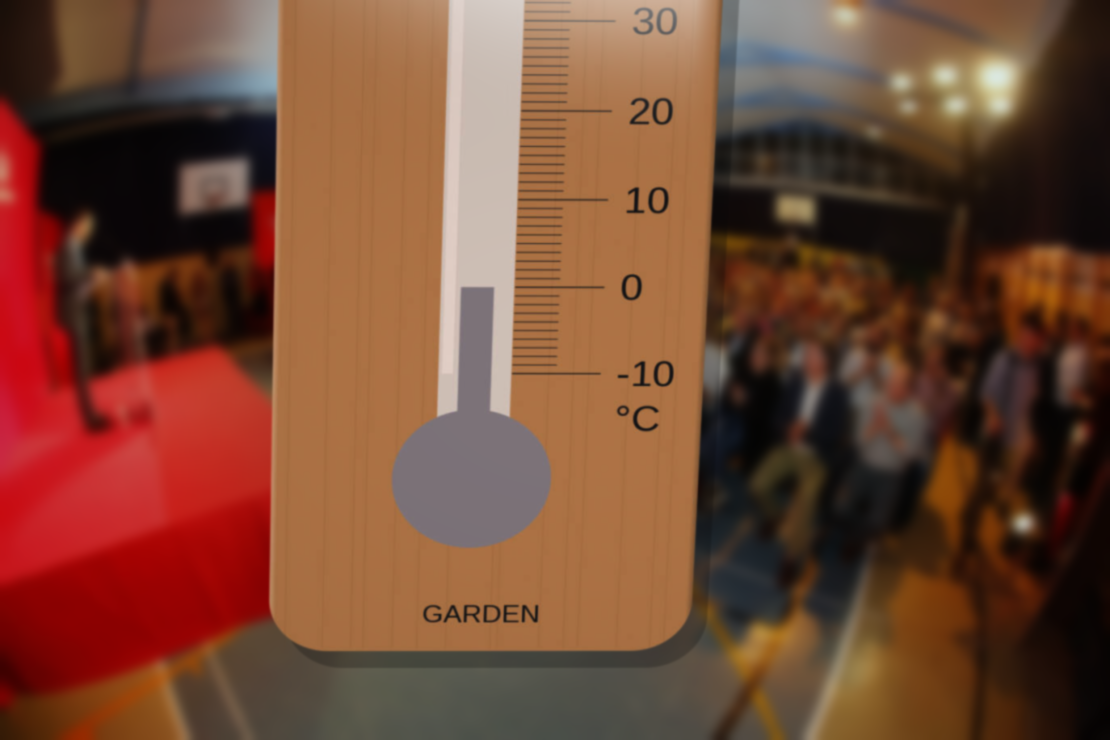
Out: {"value": 0, "unit": "°C"}
